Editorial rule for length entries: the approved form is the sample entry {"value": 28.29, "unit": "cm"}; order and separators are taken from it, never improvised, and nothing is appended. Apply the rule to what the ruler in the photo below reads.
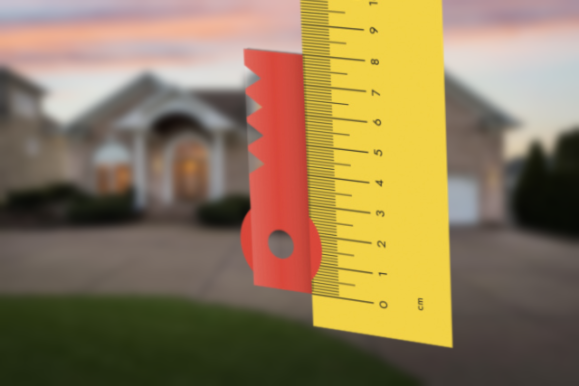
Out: {"value": 8, "unit": "cm"}
